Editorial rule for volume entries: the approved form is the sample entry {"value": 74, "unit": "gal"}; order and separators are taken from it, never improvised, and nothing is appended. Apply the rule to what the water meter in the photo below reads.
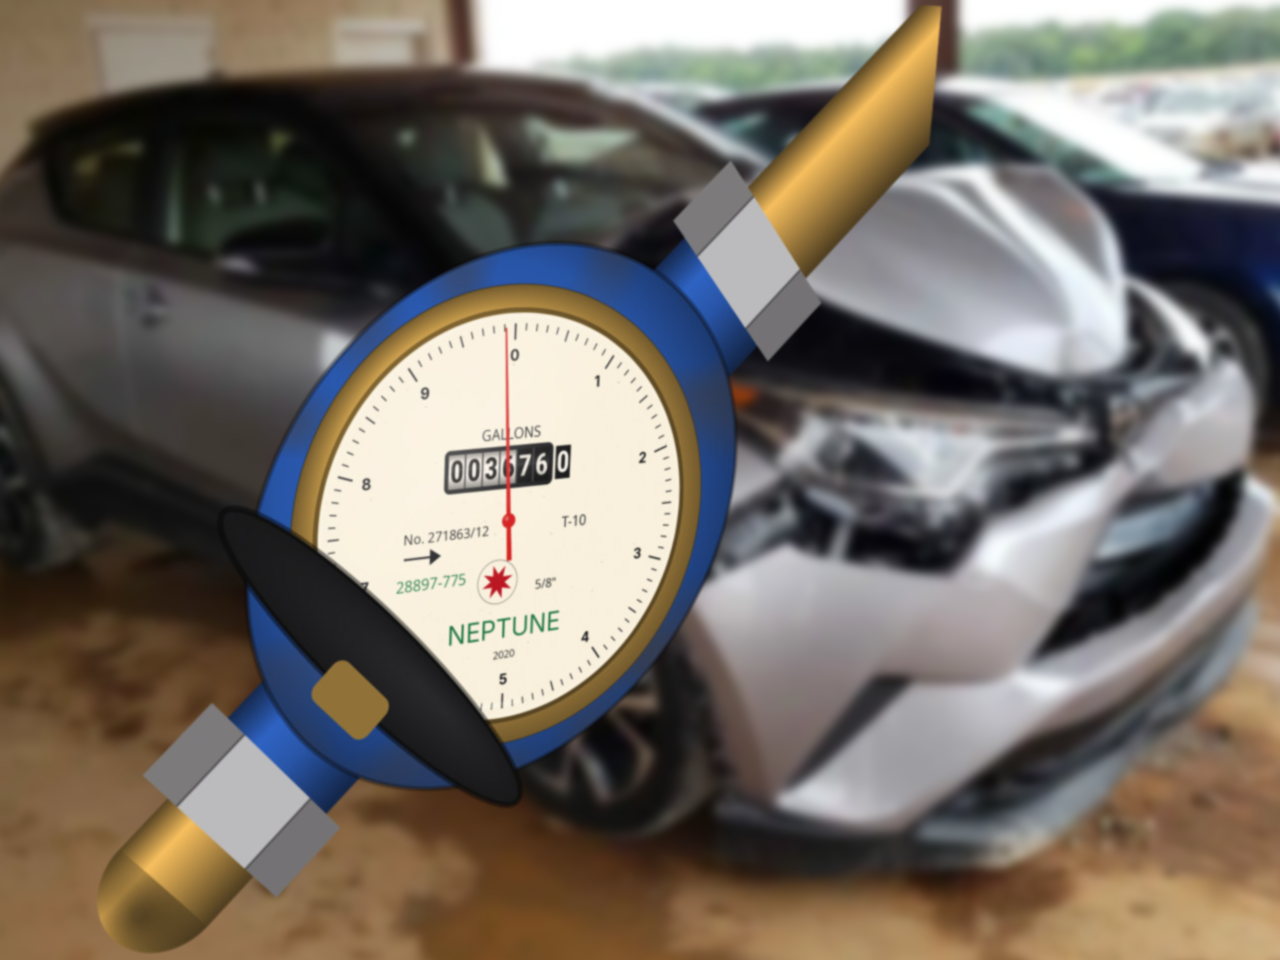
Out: {"value": 36759.9, "unit": "gal"}
